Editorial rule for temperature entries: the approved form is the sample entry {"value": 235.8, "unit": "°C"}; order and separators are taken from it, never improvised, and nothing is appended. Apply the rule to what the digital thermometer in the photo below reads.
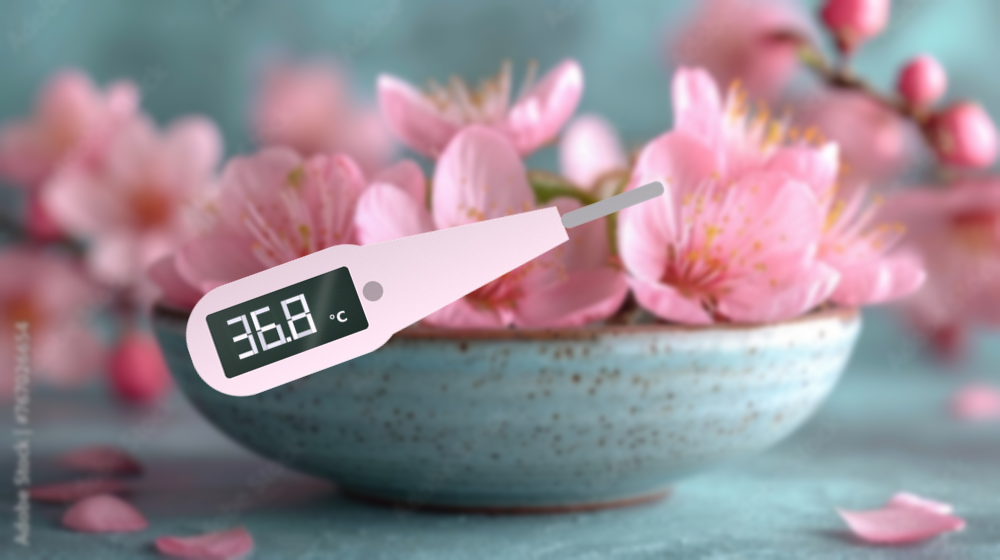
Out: {"value": 36.8, "unit": "°C"}
